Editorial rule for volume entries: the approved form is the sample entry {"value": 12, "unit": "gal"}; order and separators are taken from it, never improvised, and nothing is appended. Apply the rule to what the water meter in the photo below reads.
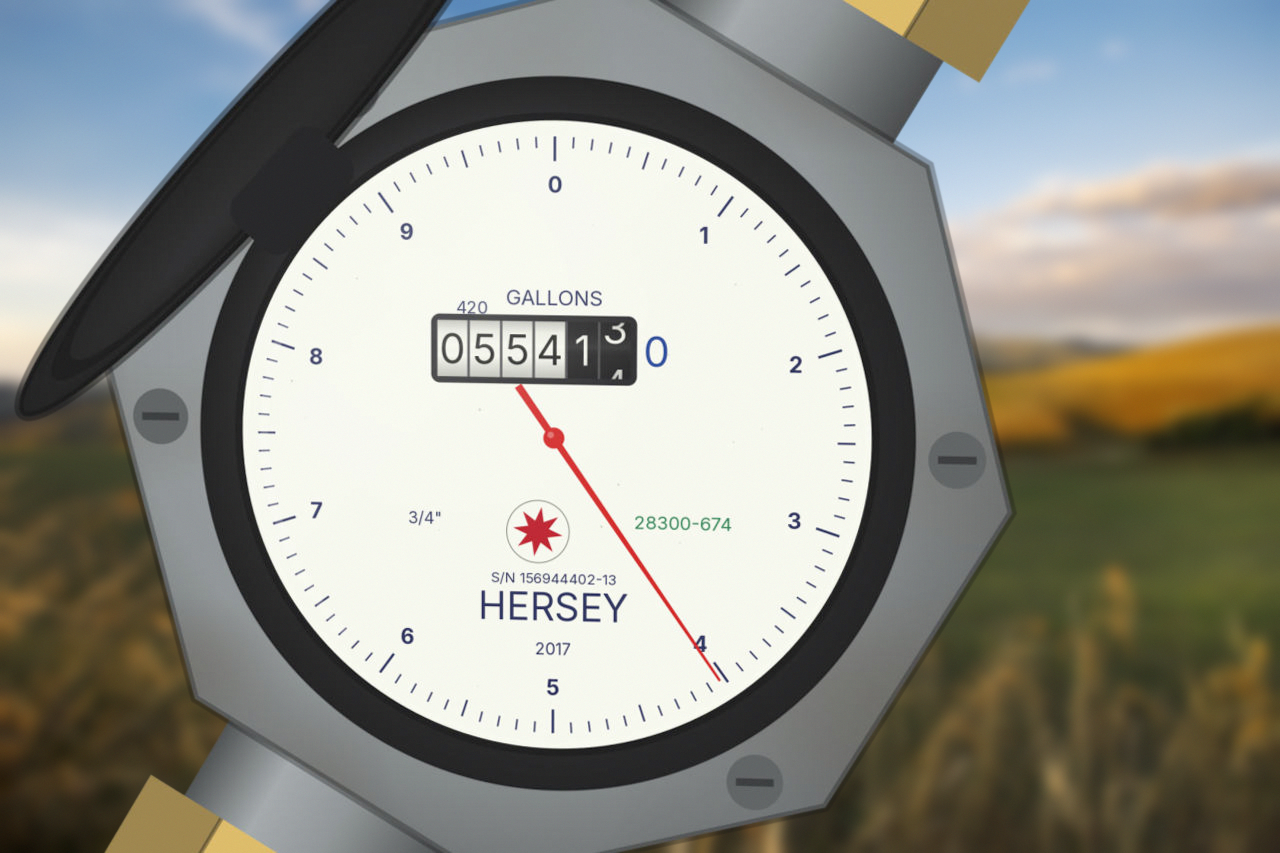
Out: {"value": 554134.0, "unit": "gal"}
